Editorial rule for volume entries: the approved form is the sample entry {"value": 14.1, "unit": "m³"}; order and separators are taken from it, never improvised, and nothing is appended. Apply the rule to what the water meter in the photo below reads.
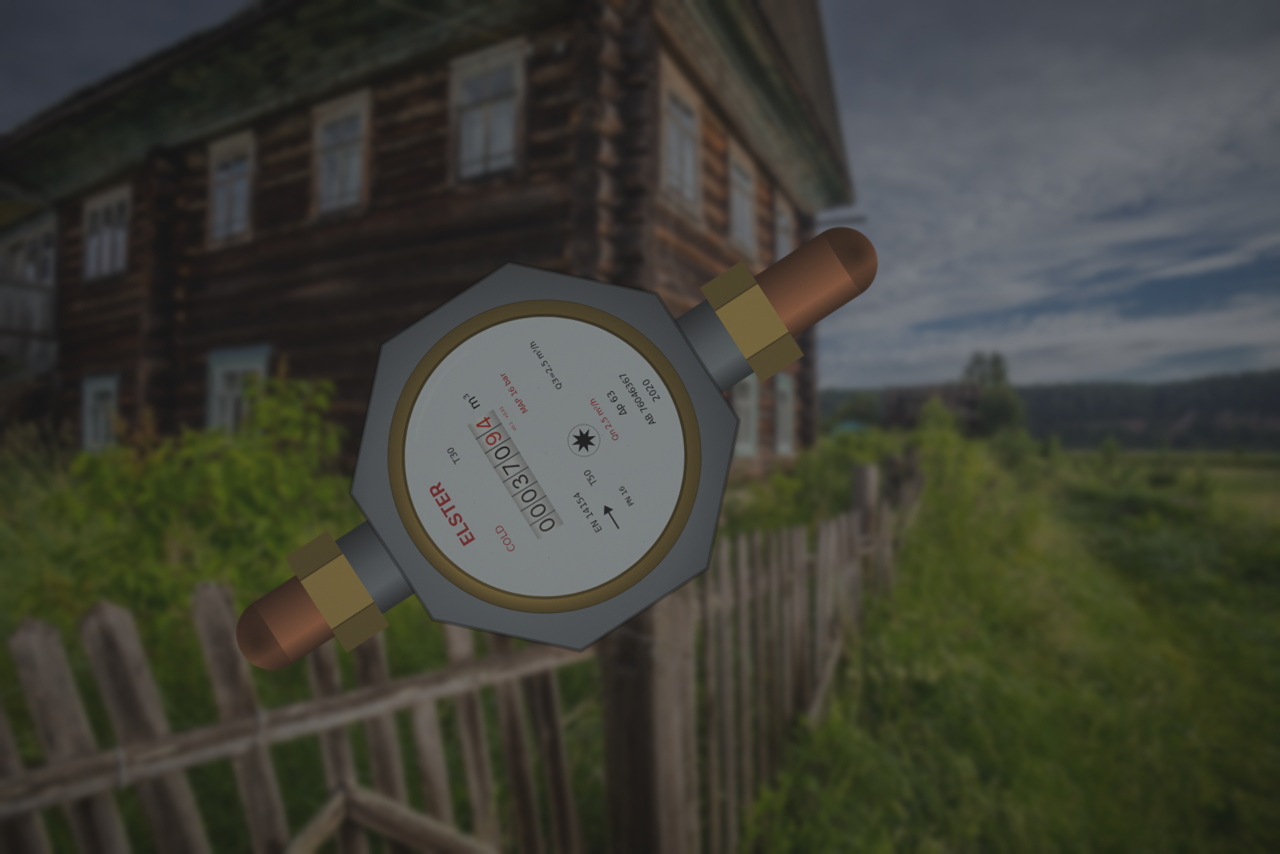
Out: {"value": 370.94, "unit": "m³"}
